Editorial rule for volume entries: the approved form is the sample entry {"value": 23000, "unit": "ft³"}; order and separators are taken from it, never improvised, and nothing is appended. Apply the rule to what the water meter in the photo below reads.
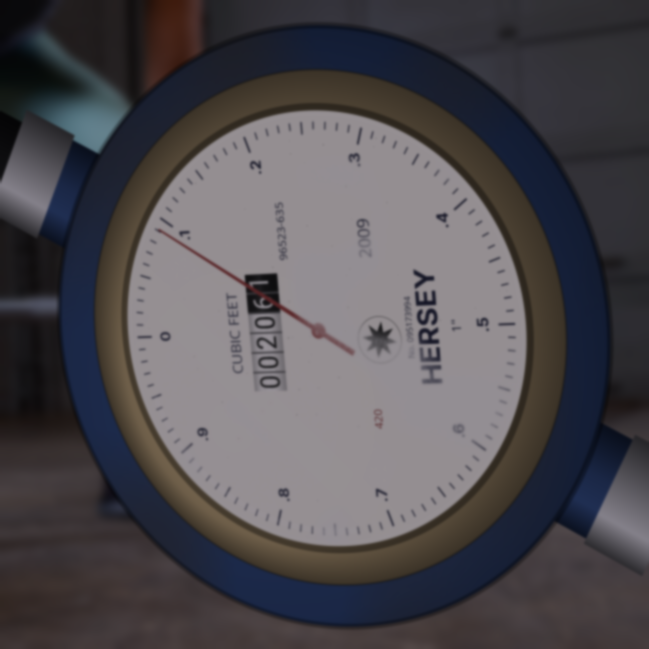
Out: {"value": 2061.09, "unit": "ft³"}
